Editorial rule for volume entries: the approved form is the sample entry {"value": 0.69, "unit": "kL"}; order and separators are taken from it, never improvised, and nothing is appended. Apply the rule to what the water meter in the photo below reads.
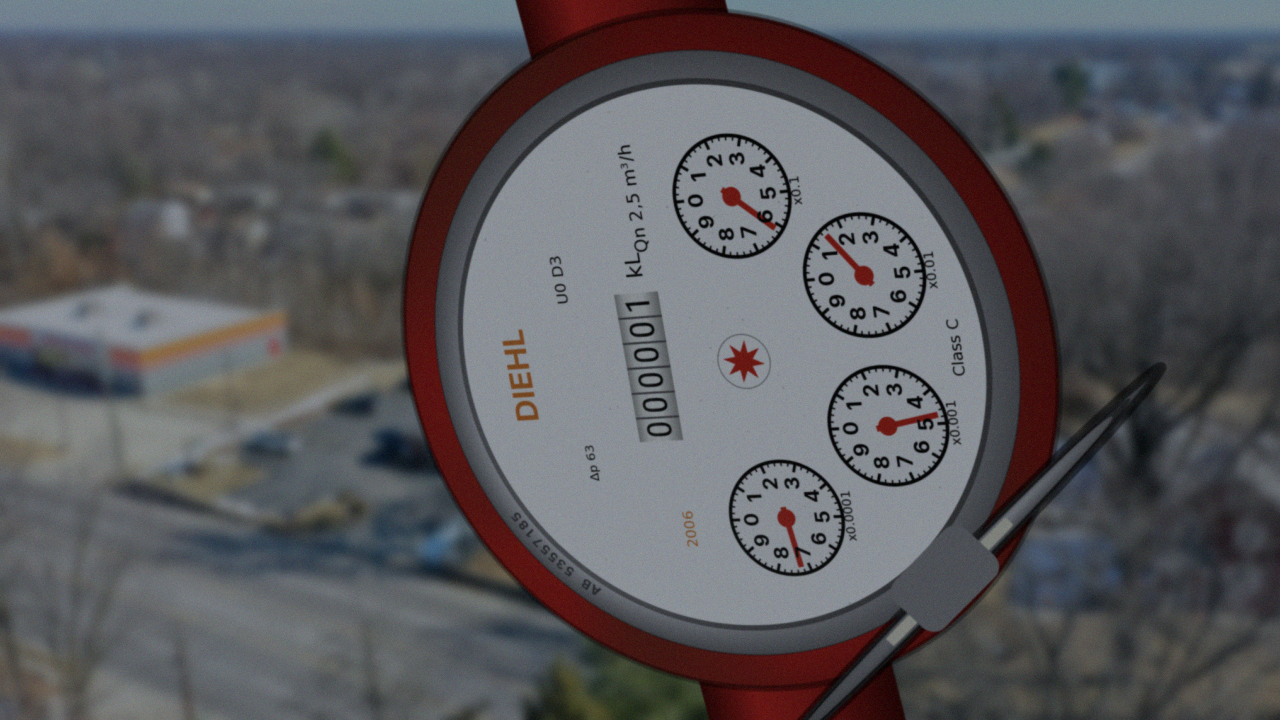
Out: {"value": 1.6147, "unit": "kL"}
